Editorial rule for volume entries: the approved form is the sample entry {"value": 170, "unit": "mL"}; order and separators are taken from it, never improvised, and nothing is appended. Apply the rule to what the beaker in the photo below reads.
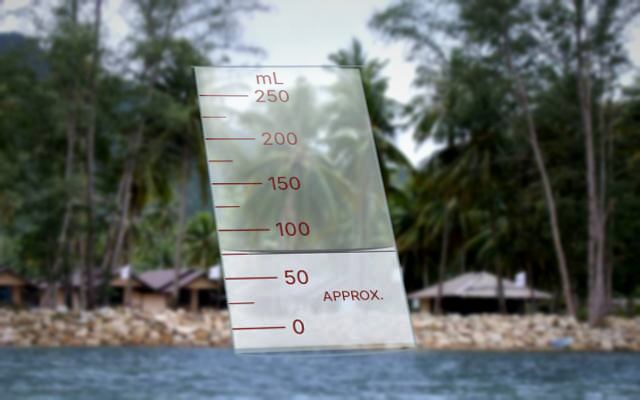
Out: {"value": 75, "unit": "mL"}
